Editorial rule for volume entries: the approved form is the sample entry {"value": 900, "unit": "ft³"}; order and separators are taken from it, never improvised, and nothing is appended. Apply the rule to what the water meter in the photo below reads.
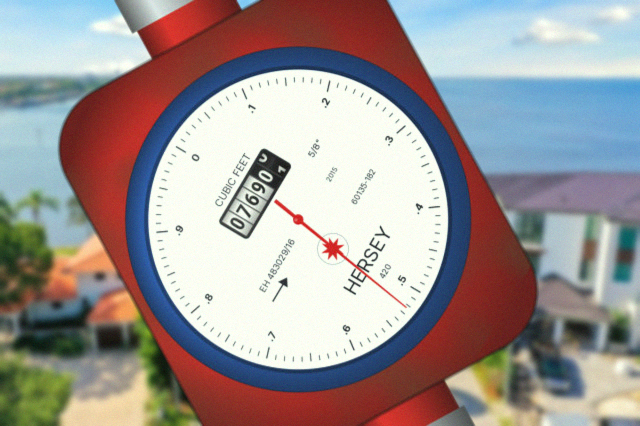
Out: {"value": 76900.52, "unit": "ft³"}
